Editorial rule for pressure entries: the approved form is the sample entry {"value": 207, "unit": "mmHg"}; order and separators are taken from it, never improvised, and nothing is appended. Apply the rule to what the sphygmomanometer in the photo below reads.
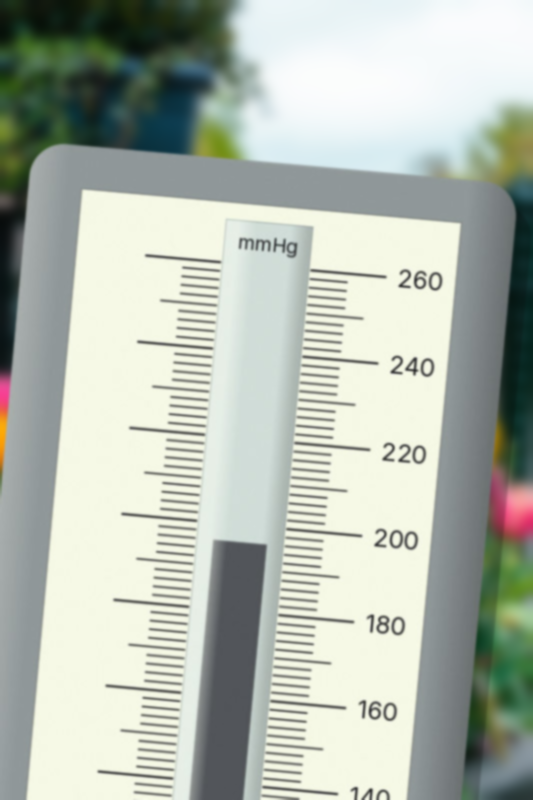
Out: {"value": 196, "unit": "mmHg"}
